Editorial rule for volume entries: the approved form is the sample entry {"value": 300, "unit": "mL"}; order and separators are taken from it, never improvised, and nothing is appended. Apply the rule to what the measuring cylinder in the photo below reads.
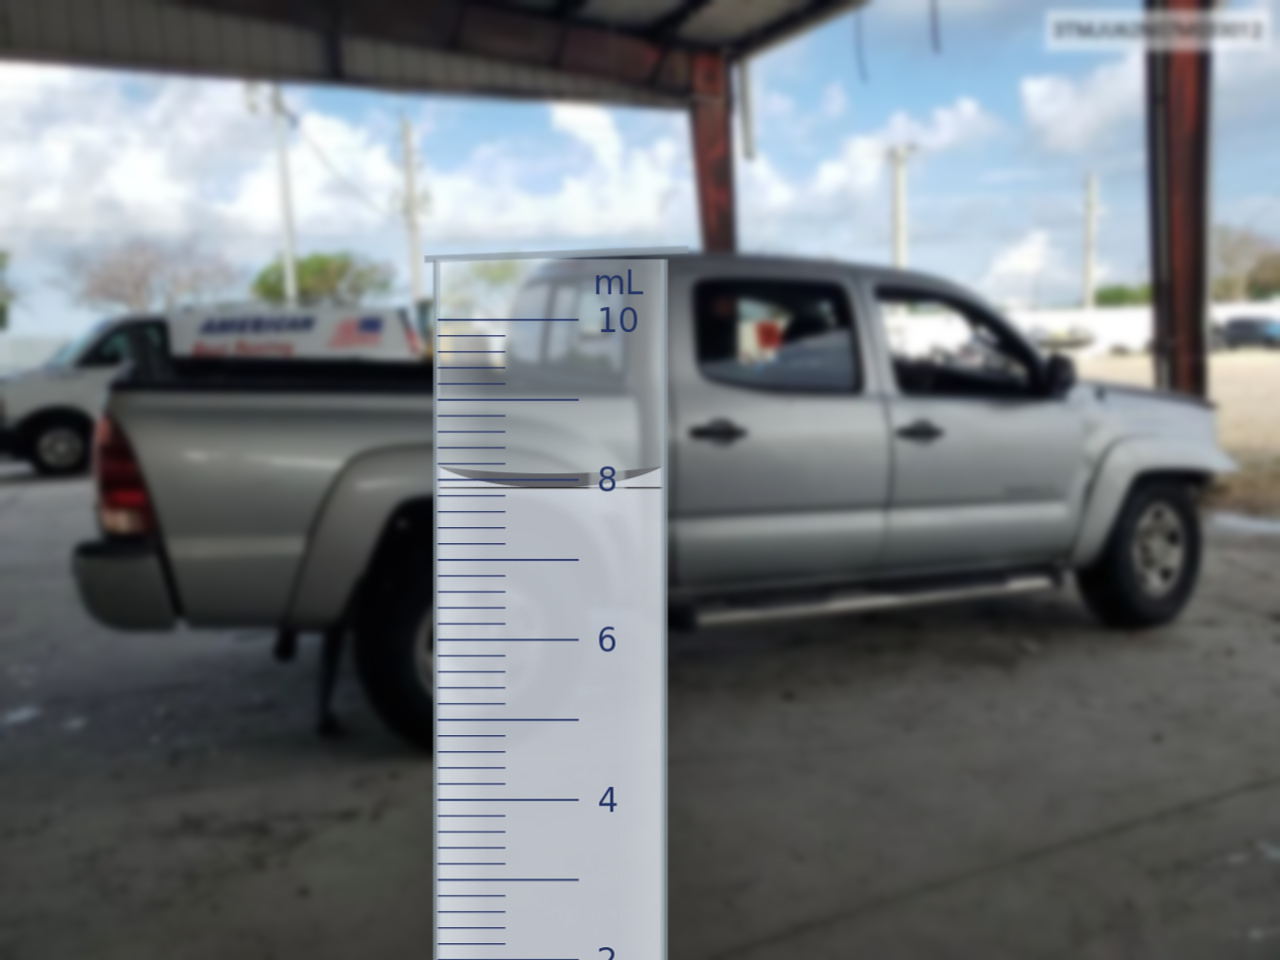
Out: {"value": 7.9, "unit": "mL"}
